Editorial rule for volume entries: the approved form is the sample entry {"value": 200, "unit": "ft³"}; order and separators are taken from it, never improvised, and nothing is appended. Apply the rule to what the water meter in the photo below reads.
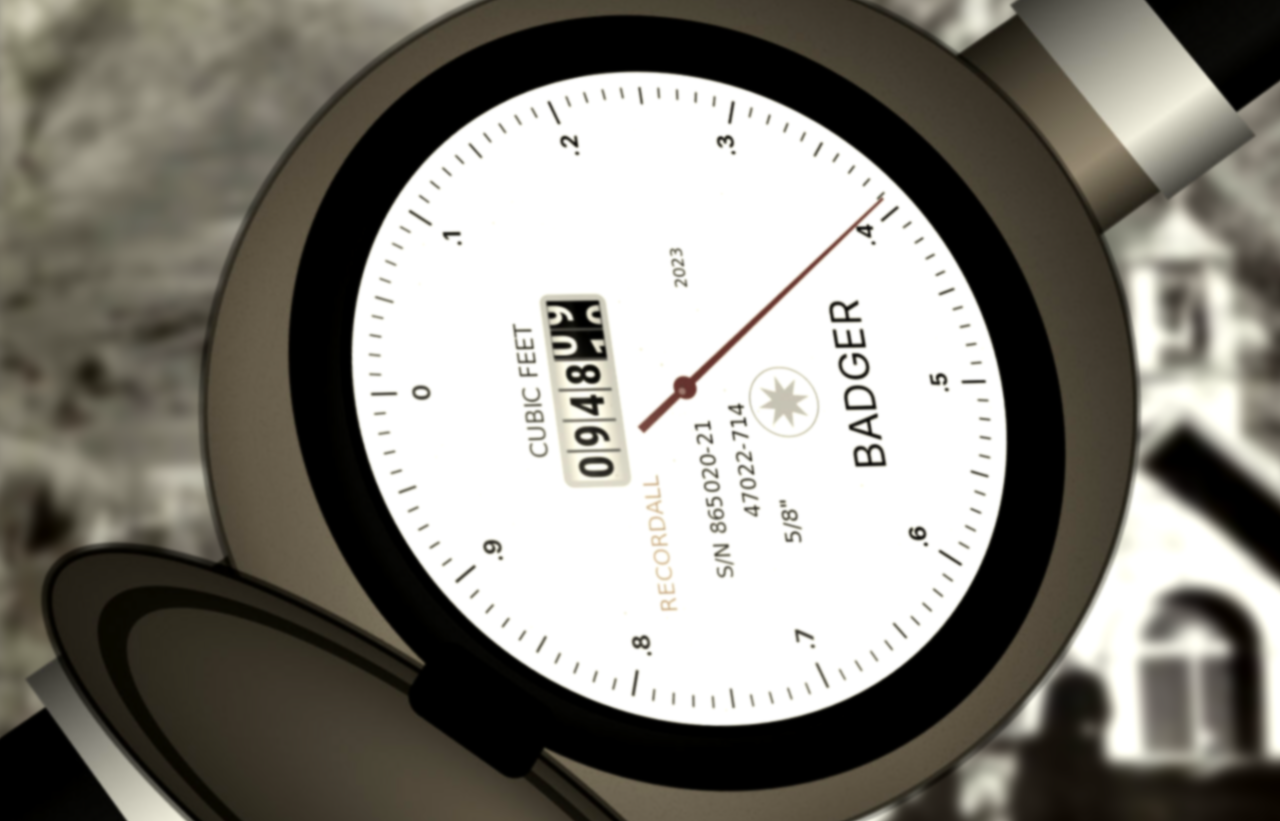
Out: {"value": 94809.39, "unit": "ft³"}
